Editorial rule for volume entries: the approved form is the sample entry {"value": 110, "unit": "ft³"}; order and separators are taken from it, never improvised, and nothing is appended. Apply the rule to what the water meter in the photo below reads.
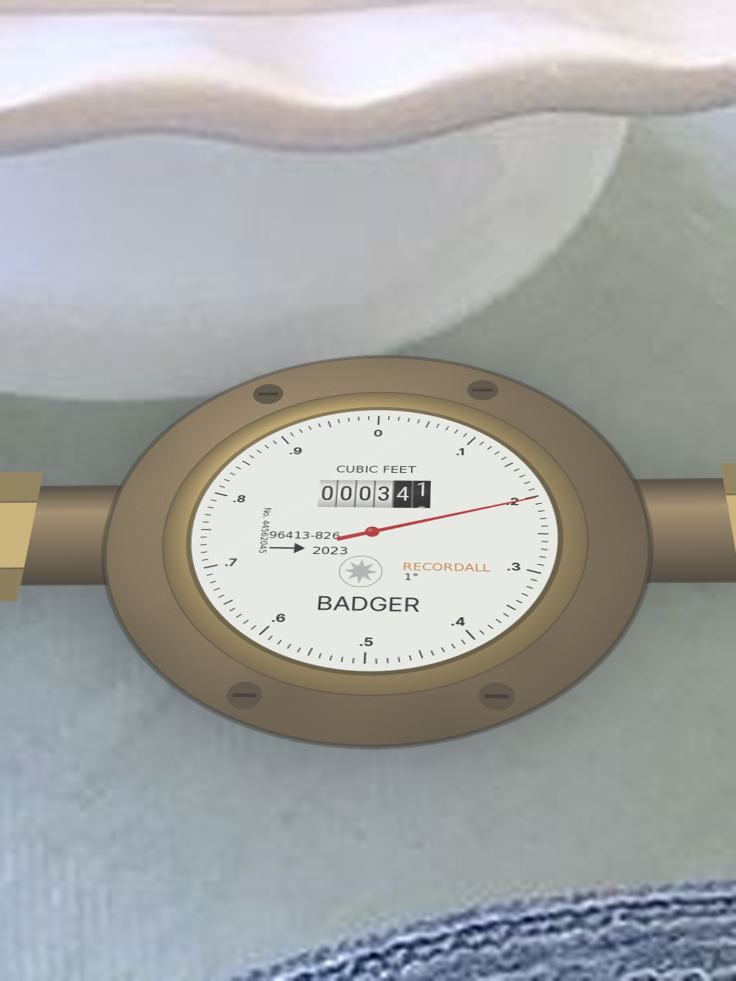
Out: {"value": 341.20, "unit": "ft³"}
